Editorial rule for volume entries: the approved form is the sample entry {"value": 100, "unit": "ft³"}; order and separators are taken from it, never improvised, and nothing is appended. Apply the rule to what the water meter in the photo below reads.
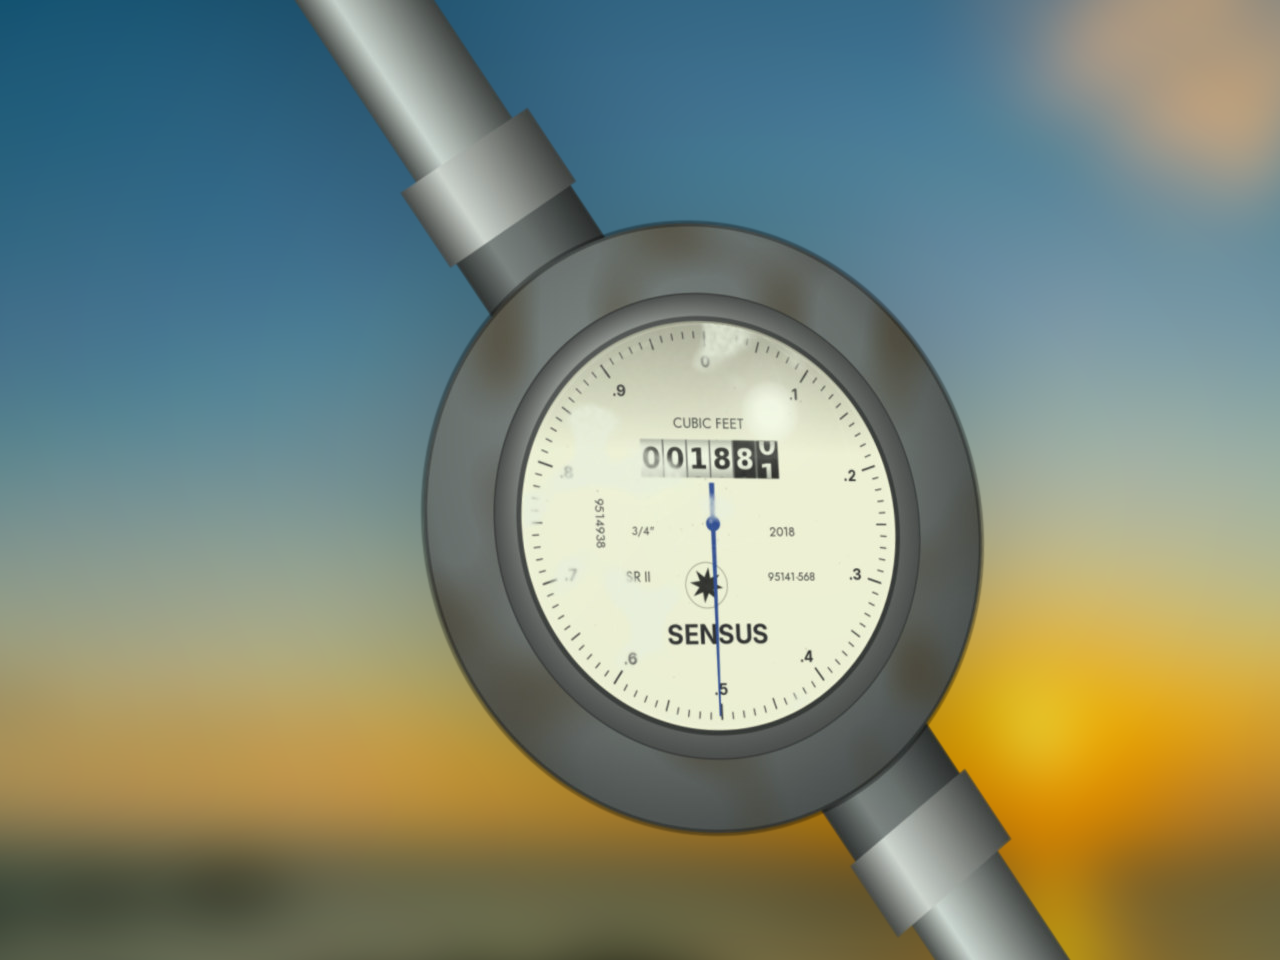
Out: {"value": 1880.50, "unit": "ft³"}
